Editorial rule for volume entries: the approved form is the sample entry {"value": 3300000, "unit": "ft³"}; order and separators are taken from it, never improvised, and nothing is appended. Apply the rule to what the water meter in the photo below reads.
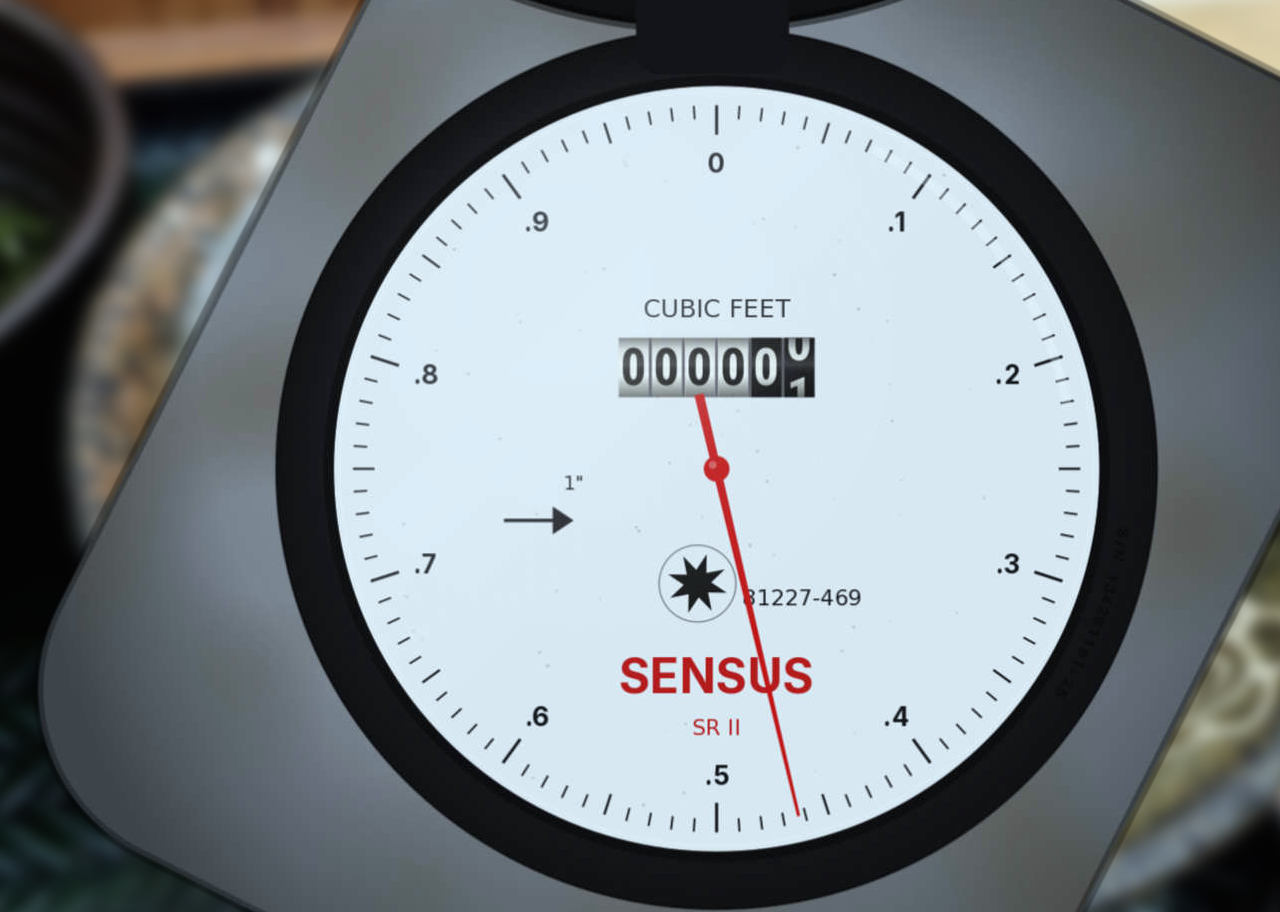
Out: {"value": 0.46, "unit": "ft³"}
